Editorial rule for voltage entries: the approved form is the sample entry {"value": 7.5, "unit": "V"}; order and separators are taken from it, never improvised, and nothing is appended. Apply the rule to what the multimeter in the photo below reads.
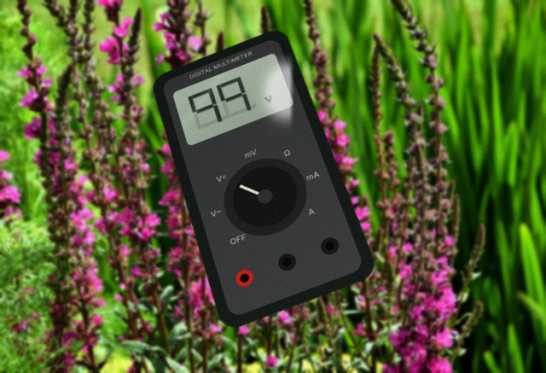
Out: {"value": 99, "unit": "V"}
